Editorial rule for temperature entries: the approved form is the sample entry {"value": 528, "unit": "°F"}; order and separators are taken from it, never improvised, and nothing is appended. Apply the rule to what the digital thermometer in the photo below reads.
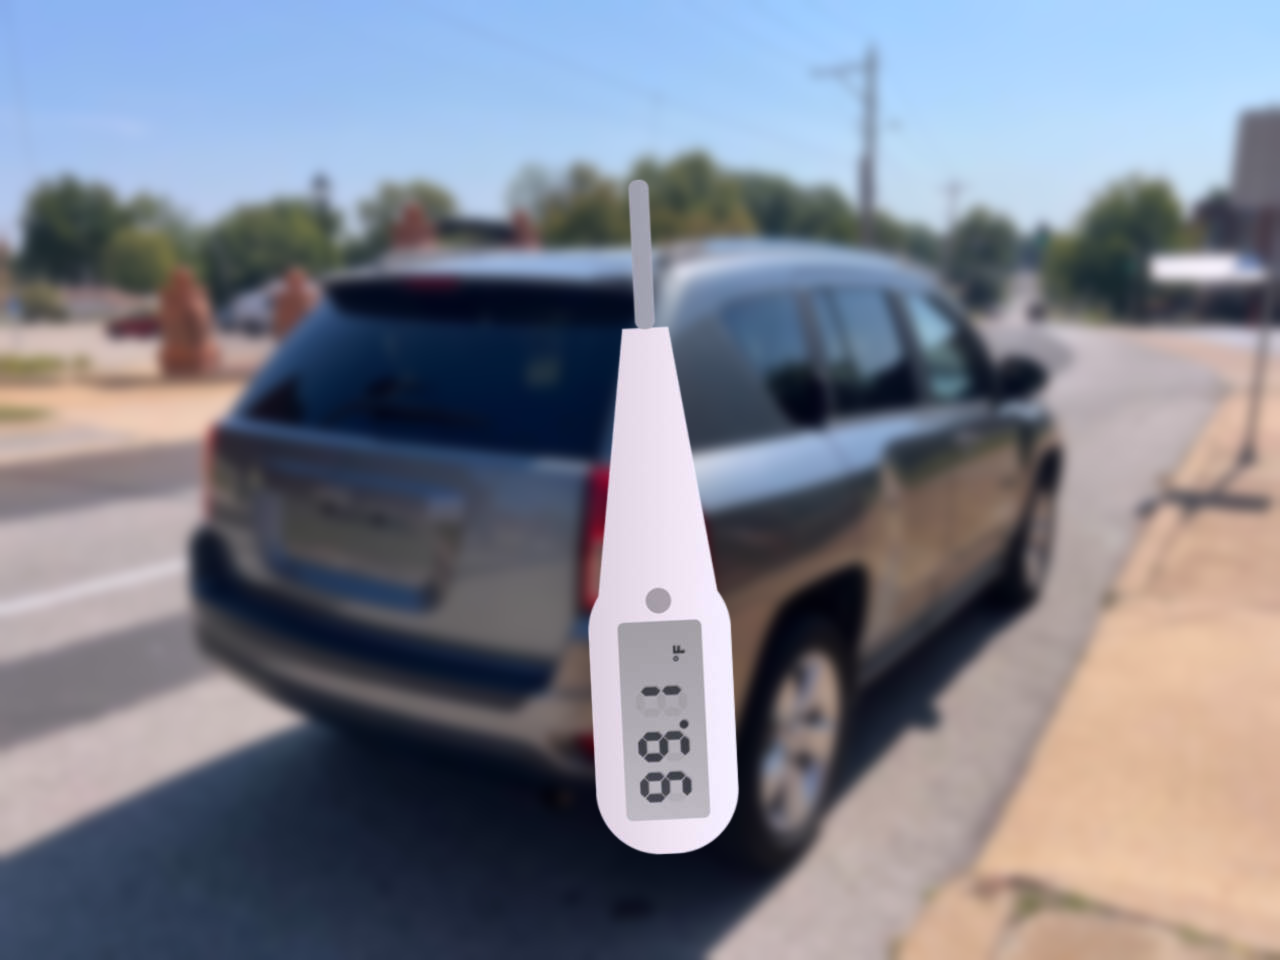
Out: {"value": 99.1, "unit": "°F"}
